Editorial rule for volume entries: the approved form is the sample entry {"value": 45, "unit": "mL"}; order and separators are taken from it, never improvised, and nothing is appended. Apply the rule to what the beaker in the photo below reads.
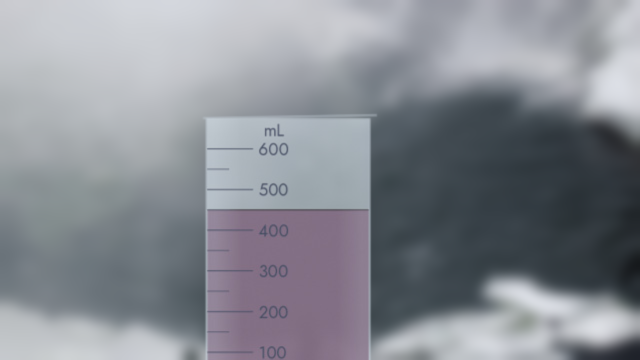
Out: {"value": 450, "unit": "mL"}
